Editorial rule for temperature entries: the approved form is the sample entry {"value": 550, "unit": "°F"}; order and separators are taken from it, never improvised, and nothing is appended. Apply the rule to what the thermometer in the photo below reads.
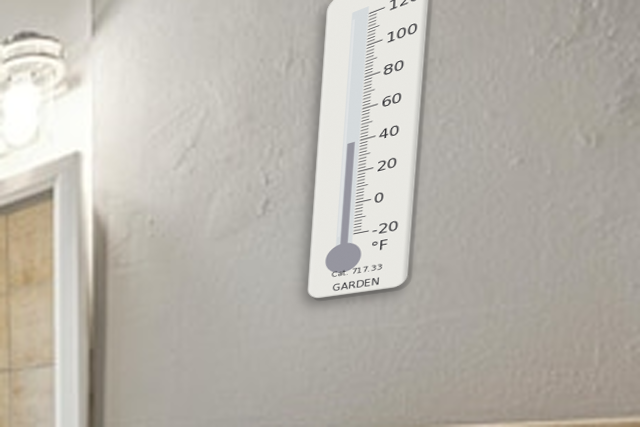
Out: {"value": 40, "unit": "°F"}
